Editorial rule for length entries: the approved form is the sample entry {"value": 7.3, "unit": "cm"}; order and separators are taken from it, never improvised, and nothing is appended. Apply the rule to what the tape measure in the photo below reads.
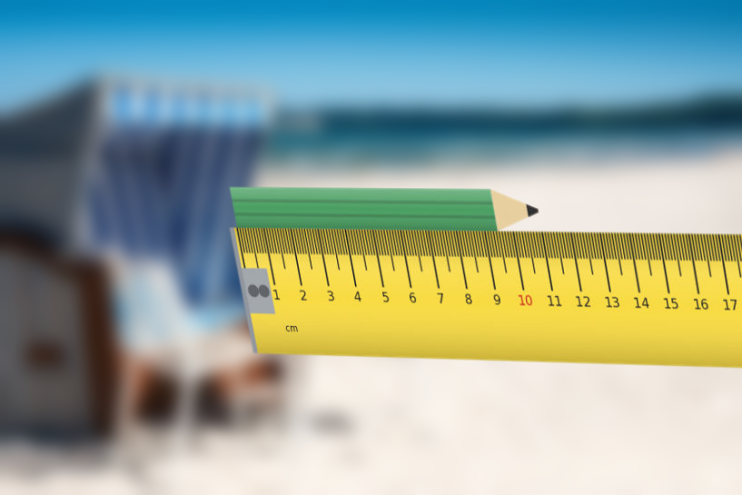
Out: {"value": 11, "unit": "cm"}
